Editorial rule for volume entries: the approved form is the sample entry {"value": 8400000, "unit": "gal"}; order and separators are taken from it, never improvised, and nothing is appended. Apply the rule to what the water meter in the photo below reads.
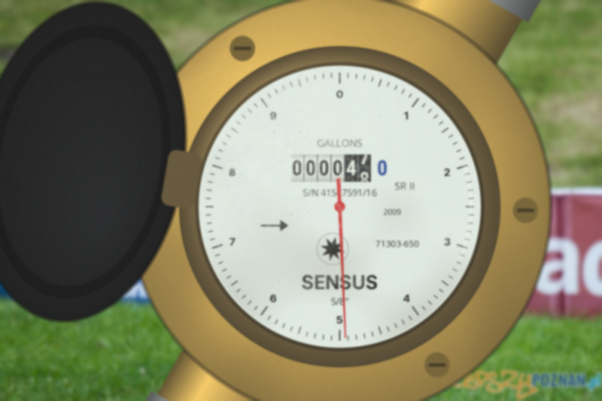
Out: {"value": 474.9, "unit": "gal"}
